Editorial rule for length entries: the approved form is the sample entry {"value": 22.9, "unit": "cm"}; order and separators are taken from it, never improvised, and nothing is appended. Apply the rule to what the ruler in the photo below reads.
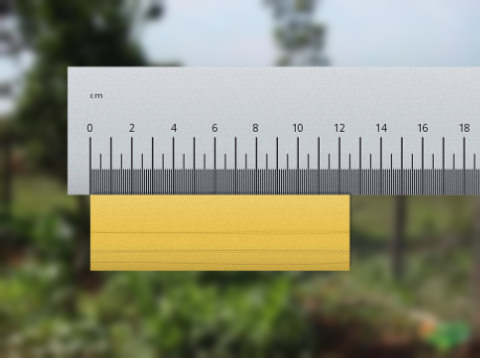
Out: {"value": 12.5, "unit": "cm"}
